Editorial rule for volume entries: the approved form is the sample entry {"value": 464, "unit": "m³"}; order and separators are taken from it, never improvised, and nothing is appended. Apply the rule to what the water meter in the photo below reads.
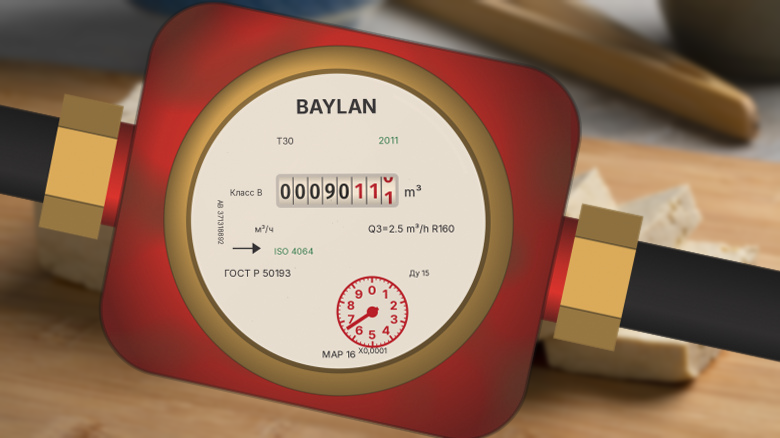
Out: {"value": 90.1106, "unit": "m³"}
